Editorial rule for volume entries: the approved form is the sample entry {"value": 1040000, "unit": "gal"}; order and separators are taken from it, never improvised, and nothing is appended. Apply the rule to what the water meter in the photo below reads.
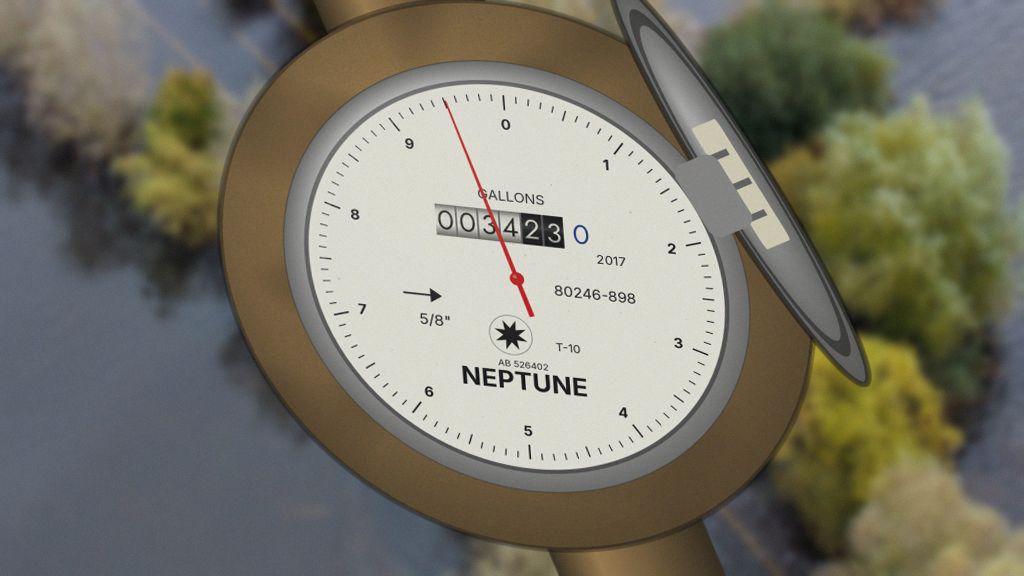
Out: {"value": 34229.5, "unit": "gal"}
